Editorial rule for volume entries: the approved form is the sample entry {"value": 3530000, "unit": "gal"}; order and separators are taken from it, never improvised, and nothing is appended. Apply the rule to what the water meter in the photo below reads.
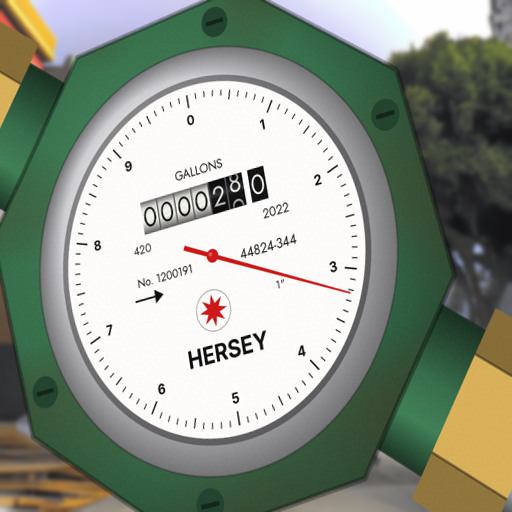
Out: {"value": 283.2, "unit": "gal"}
